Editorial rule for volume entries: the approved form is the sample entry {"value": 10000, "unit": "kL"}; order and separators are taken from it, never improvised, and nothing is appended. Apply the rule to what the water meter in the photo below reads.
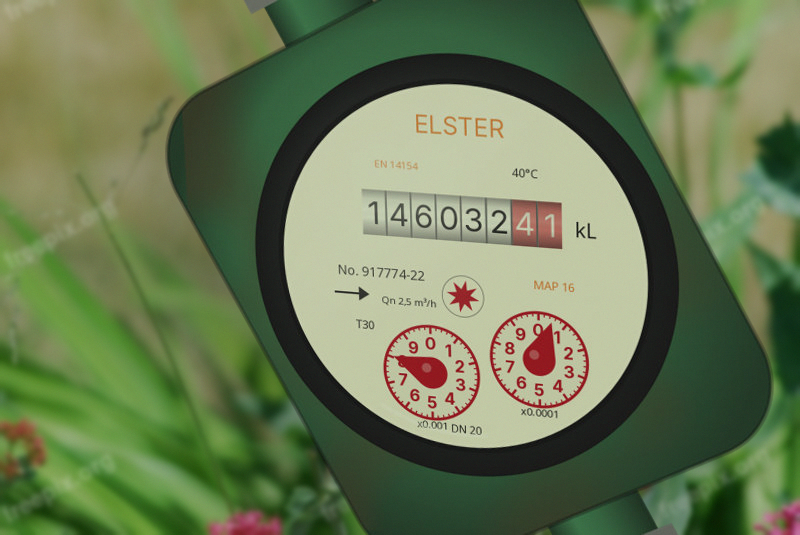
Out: {"value": 146032.4180, "unit": "kL"}
